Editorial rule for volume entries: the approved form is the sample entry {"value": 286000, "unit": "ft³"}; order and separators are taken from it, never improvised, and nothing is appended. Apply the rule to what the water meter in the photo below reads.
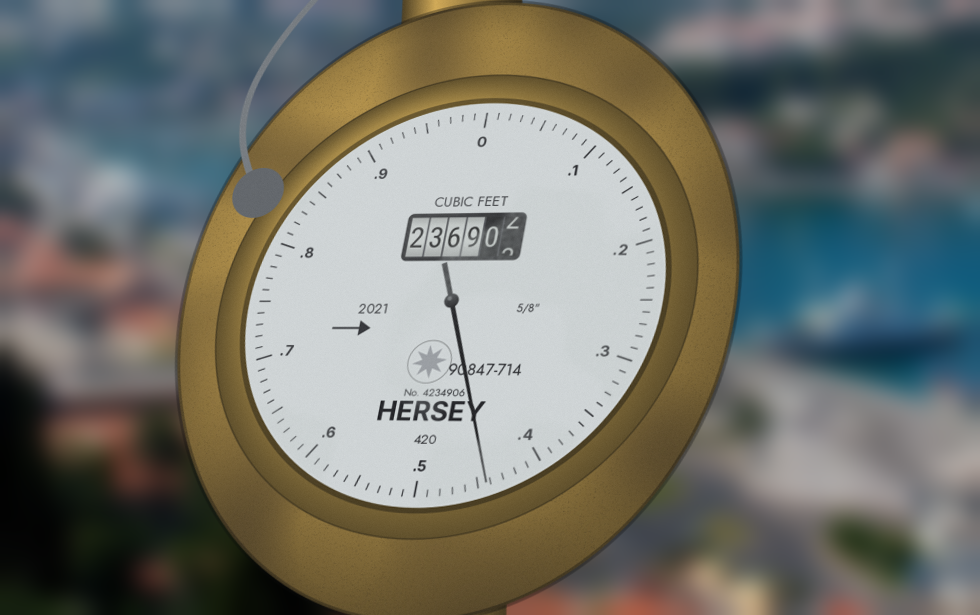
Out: {"value": 236902.44, "unit": "ft³"}
